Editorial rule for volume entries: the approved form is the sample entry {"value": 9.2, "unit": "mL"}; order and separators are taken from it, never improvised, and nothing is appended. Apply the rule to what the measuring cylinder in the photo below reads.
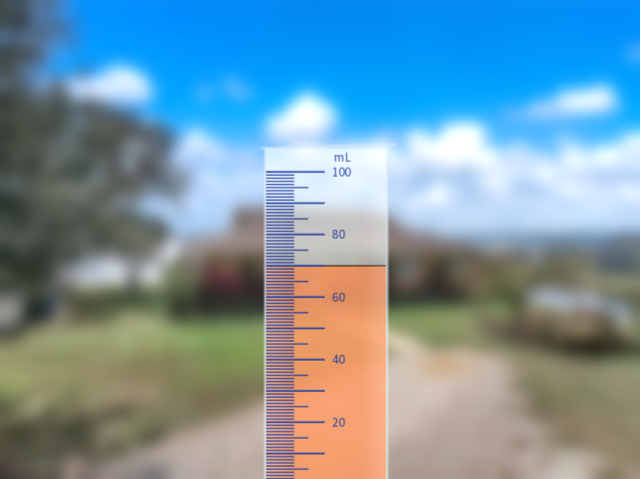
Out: {"value": 70, "unit": "mL"}
